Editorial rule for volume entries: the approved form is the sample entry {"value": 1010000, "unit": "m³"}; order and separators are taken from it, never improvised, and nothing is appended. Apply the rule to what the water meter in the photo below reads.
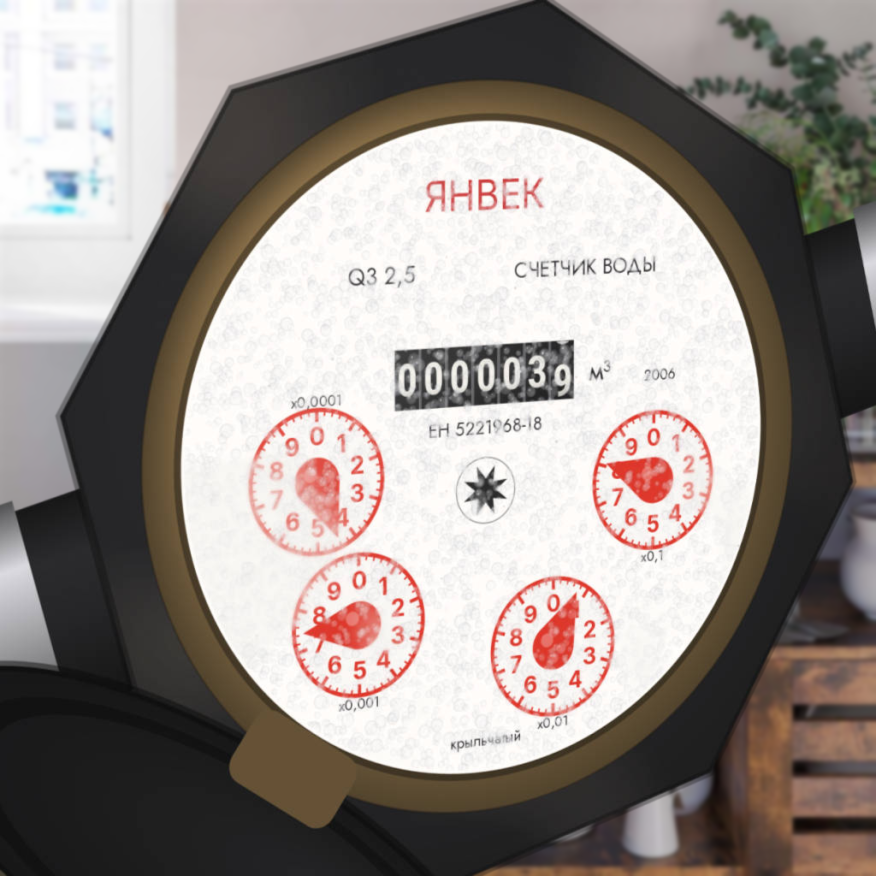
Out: {"value": 38.8074, "unit": "m³"}
